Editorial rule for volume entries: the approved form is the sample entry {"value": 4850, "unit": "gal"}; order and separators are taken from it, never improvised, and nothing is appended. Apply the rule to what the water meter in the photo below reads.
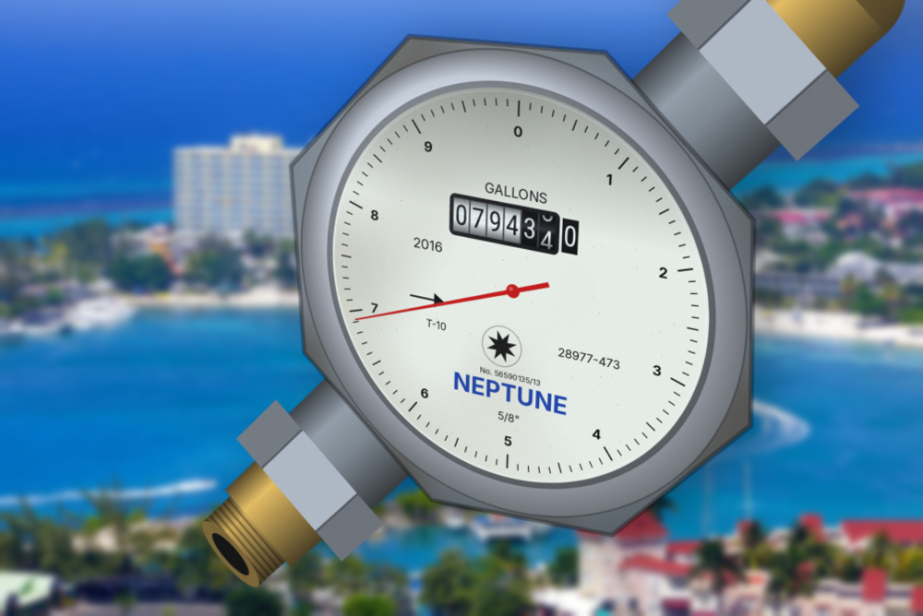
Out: {"value": 794336.9, "unit": "gal"}
